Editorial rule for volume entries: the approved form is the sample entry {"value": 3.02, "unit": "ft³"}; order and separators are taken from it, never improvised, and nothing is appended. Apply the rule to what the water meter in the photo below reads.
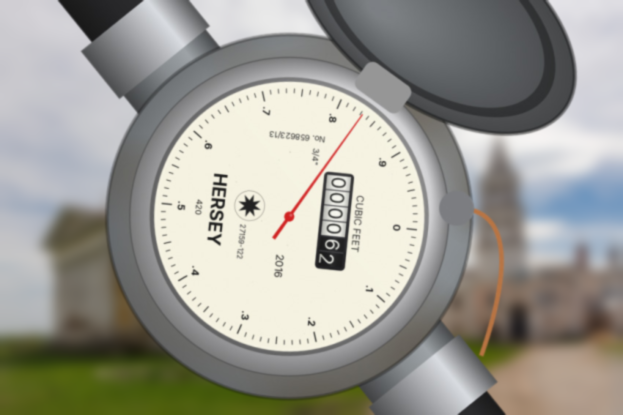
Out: {"value": 61.83, "unit": "ft³"}
